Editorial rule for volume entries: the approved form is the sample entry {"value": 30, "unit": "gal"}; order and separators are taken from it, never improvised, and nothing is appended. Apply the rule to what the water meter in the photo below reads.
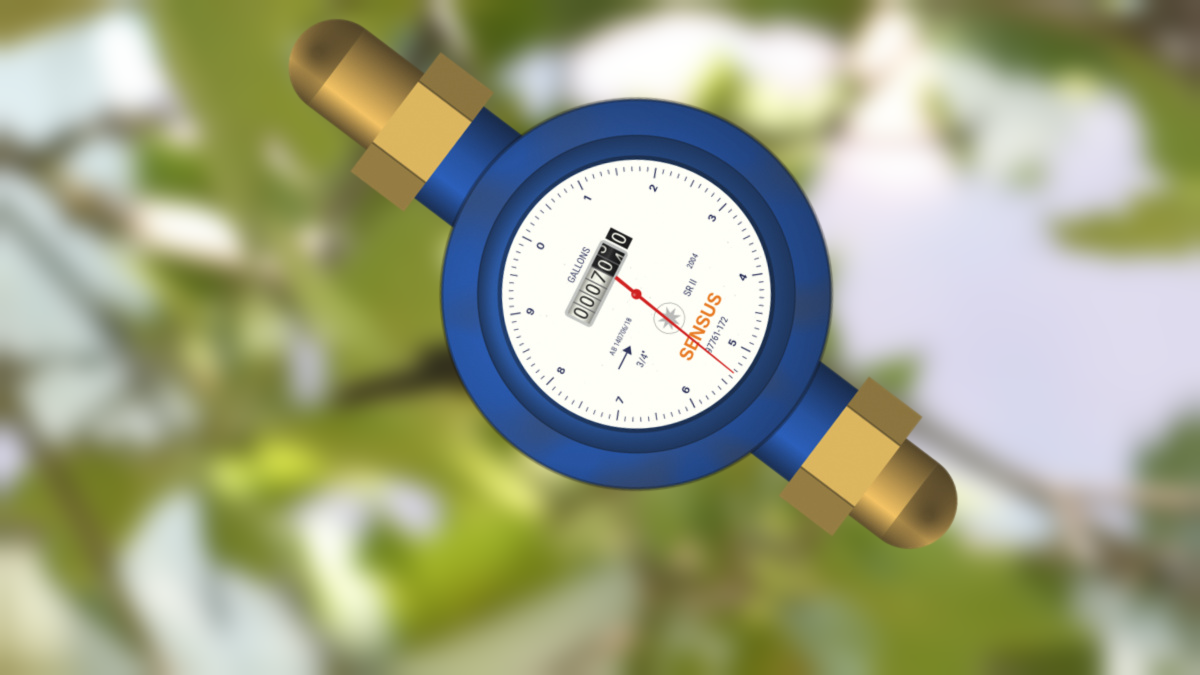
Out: {"value": 7035.3, "unit": "gal"}
